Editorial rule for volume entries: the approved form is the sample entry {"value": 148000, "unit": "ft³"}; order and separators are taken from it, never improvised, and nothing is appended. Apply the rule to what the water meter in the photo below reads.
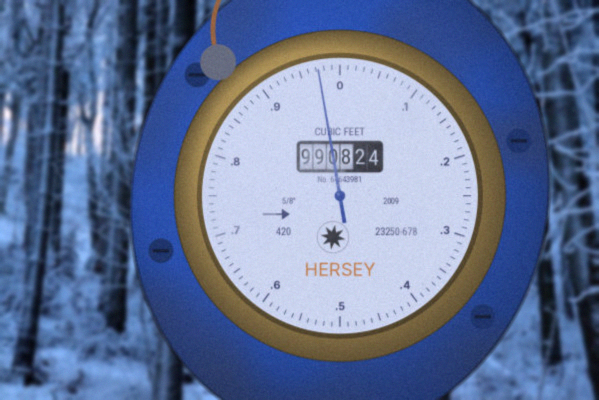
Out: {"value": 990823.97, "unit": "ft³"}
